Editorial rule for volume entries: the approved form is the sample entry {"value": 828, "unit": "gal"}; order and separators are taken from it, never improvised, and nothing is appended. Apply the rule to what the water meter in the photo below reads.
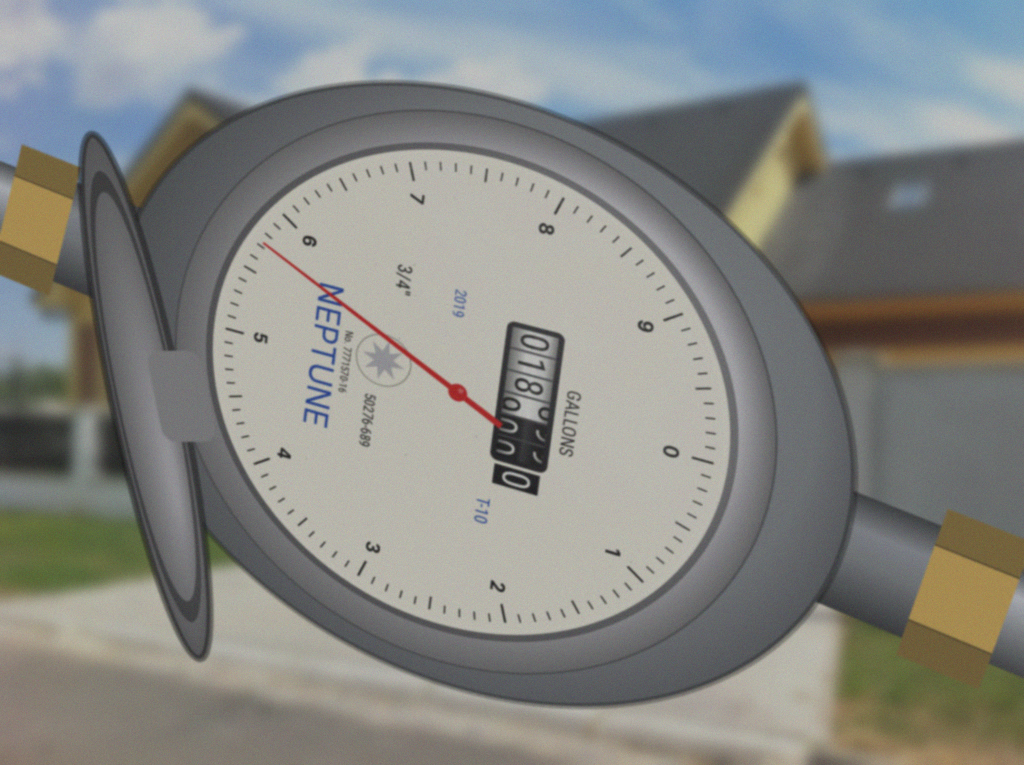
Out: {"value": 188995.7, "unit": "gal"}
